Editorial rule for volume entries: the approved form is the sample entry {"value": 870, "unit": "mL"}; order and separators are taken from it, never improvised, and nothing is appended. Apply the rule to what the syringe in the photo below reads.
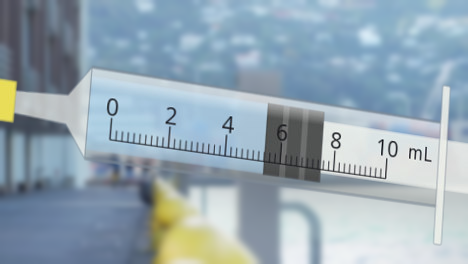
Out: {"value": 5.4, "unit": "mL"}
